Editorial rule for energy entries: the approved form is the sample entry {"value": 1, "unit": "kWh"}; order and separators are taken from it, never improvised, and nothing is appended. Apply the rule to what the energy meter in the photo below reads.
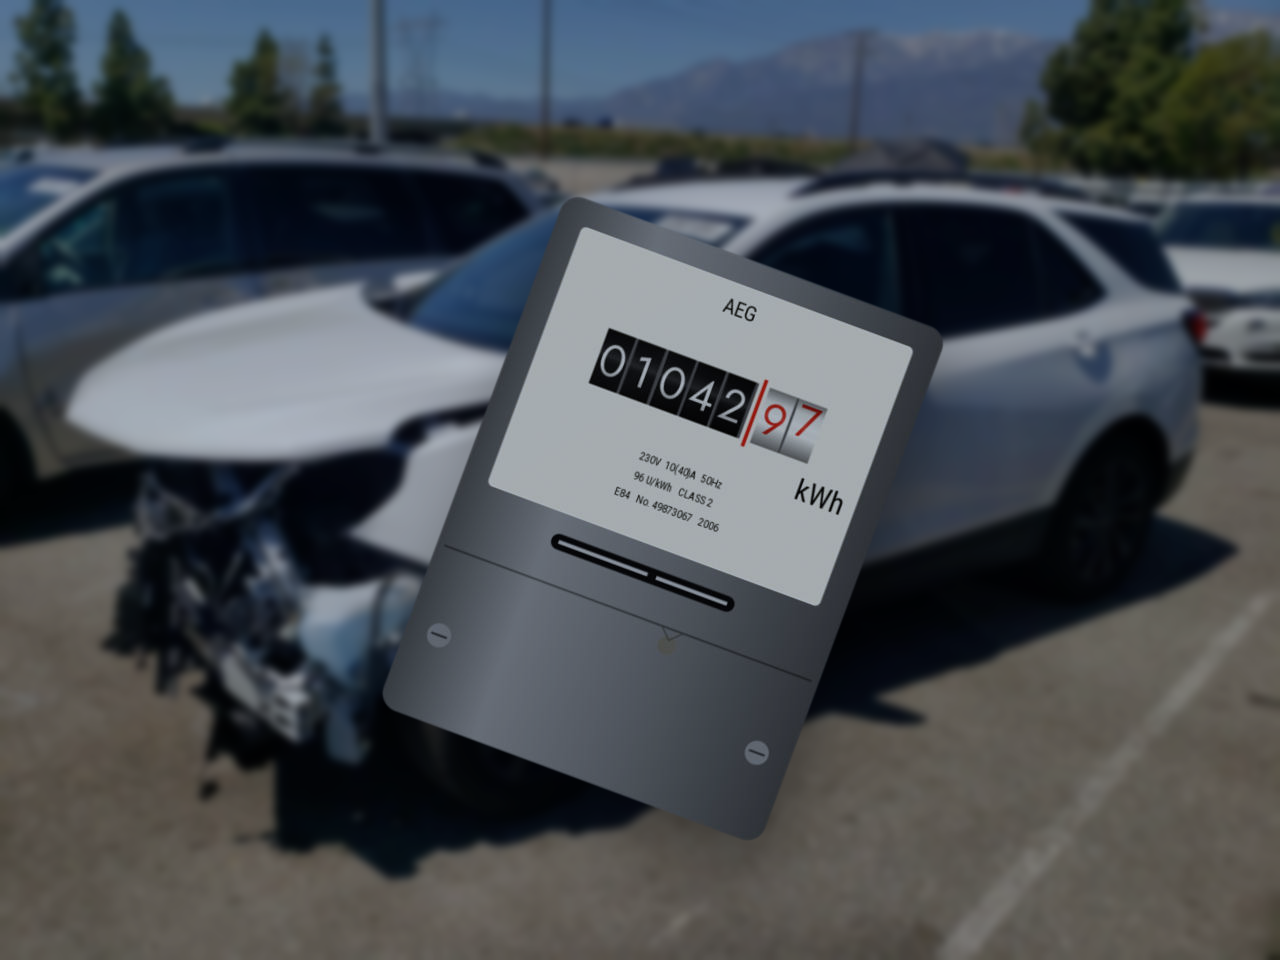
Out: {"value": 1042.97, "unit": "kWh"}
